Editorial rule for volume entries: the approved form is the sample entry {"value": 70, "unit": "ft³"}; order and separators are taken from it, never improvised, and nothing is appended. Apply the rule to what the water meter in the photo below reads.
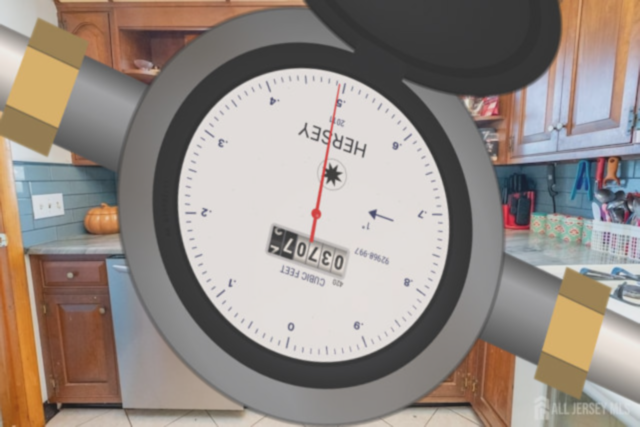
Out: {"value": 37072.49, "unit": "ft³"}
